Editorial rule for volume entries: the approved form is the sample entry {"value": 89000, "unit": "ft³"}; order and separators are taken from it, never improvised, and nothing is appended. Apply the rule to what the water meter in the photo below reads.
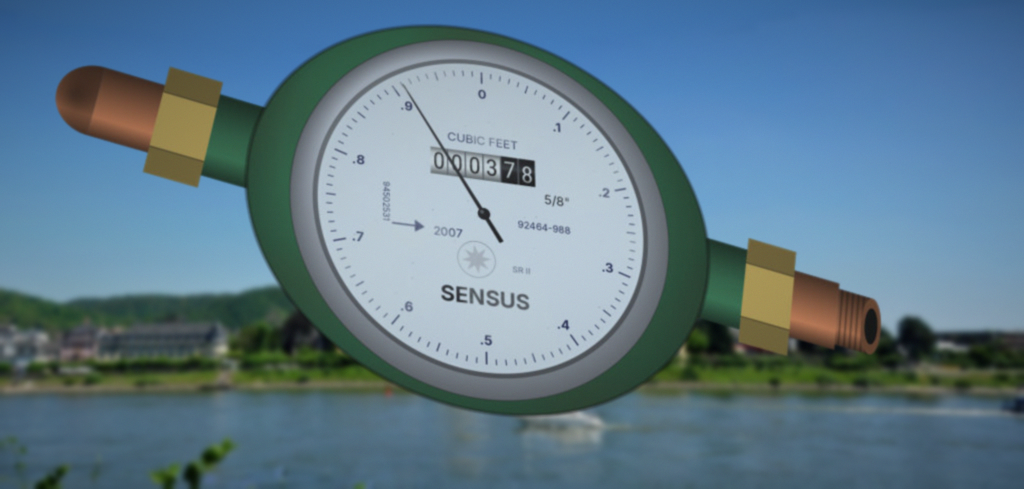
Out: {"value": 377.91, "unit": "ft³"}
